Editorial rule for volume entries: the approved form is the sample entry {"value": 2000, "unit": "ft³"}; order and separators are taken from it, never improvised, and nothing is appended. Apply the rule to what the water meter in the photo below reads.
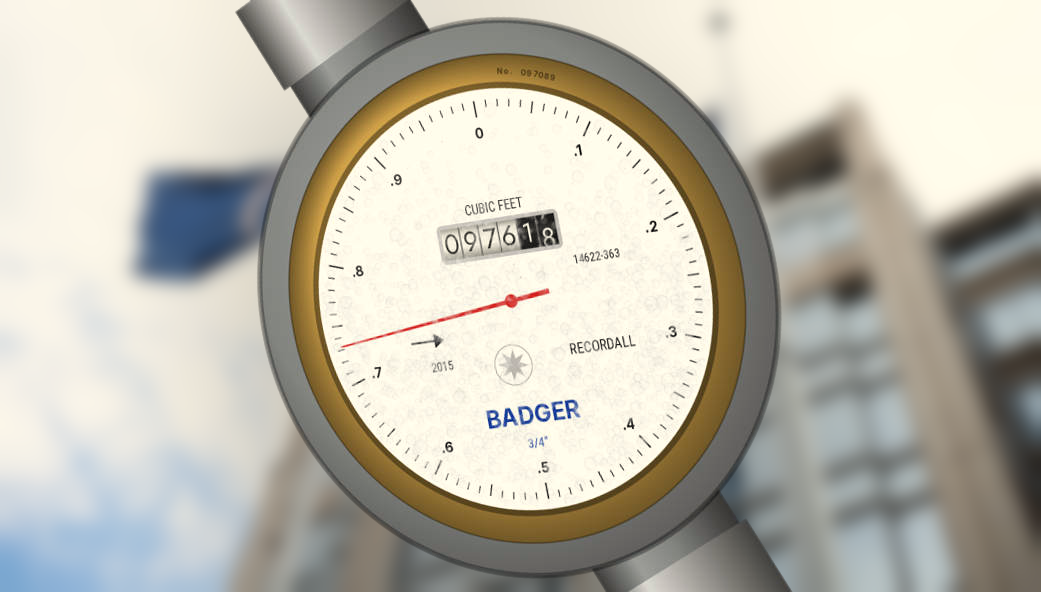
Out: {"value": 97617.73, "unit": "ft³"}
